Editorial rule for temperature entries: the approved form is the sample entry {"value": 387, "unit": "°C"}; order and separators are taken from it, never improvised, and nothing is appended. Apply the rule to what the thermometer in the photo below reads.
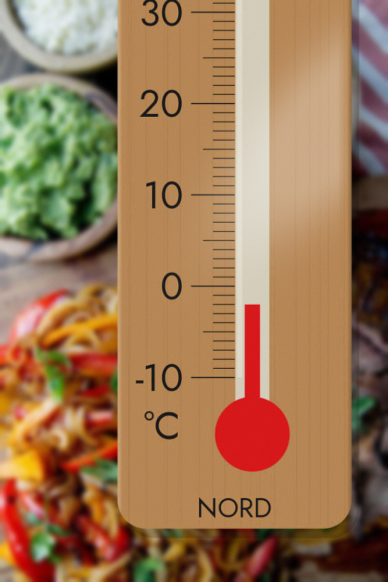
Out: {"value": -2, "unit": "°C"}
